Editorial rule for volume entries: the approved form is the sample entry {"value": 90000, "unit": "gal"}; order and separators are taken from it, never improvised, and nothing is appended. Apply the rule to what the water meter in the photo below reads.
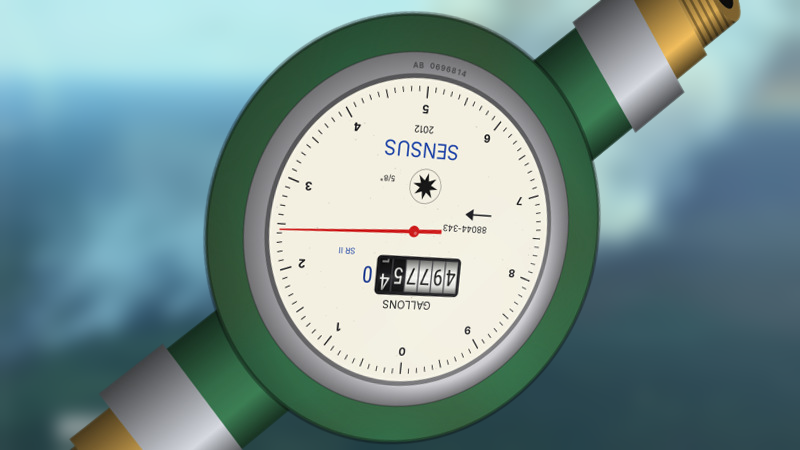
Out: {"value": 4977542.4, "unit": "gal"}
